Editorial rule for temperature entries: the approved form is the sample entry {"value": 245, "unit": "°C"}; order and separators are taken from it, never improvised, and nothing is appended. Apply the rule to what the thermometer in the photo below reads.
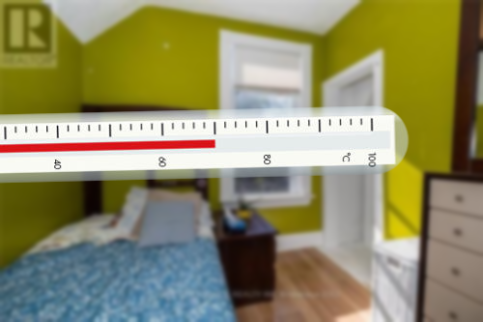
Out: {"value": 70, "unit": "°C"}
